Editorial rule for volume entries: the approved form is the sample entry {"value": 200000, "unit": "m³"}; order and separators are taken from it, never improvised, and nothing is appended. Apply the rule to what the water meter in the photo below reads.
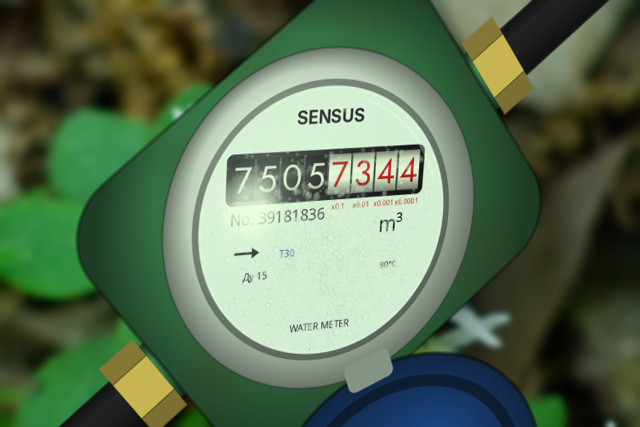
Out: {"value": 7505.7344, "unit": "m³"}
